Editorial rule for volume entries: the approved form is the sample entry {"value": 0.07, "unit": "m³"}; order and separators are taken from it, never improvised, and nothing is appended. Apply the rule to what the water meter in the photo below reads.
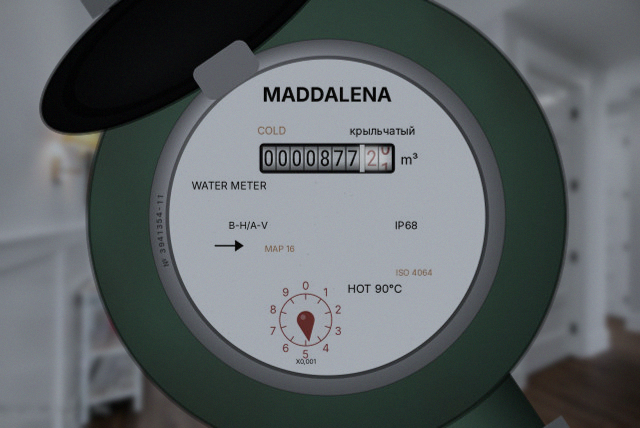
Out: {"value": 877.204, "unit": "m³"}
